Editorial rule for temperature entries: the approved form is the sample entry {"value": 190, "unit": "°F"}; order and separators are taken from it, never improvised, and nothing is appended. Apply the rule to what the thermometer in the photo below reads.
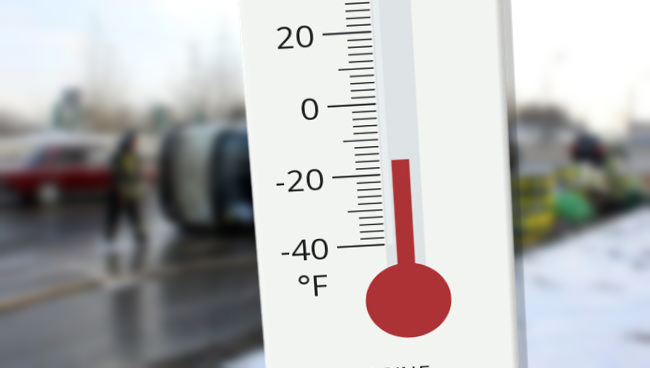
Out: {"value": -16, "unit": "°F"}
